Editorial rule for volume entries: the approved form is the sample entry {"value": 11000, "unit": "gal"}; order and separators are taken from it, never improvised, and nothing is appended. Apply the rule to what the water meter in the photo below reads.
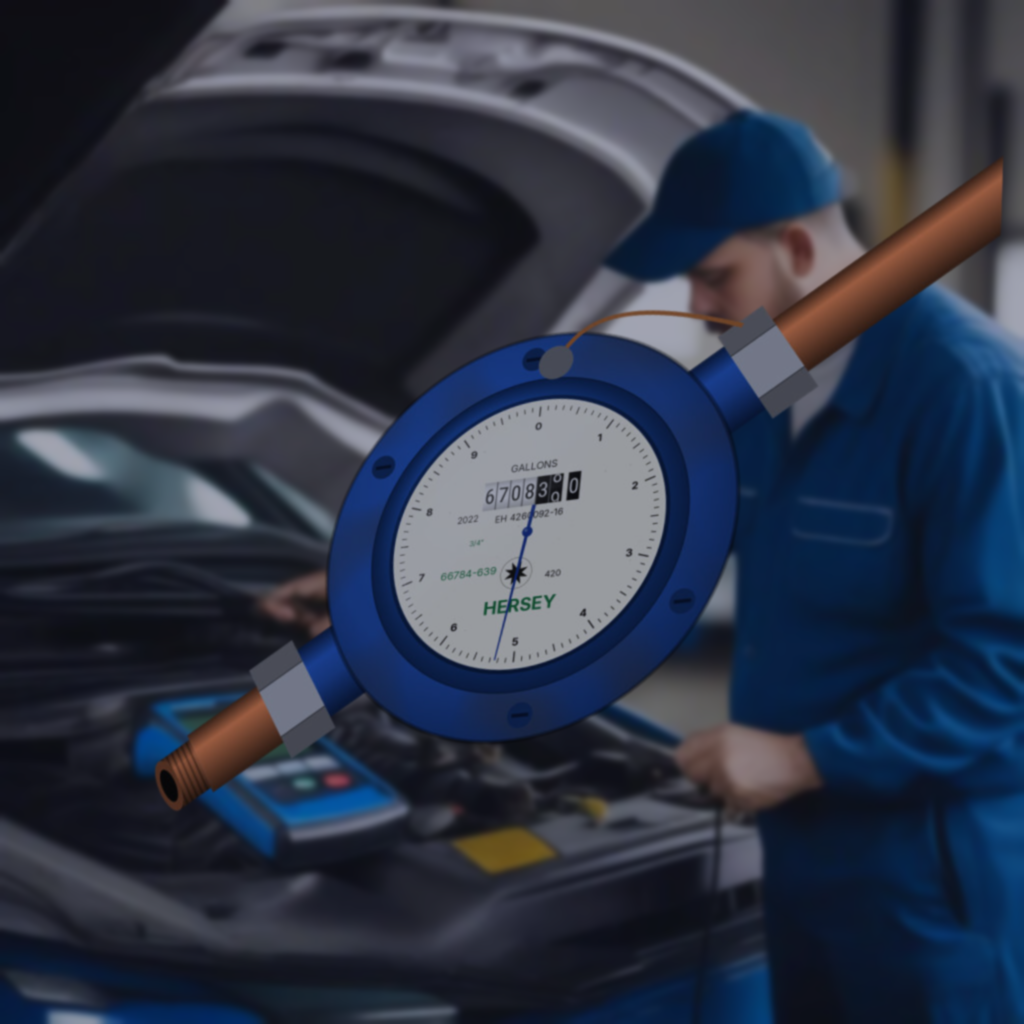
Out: {"value": 6708385.2, "unit": "gal"}
